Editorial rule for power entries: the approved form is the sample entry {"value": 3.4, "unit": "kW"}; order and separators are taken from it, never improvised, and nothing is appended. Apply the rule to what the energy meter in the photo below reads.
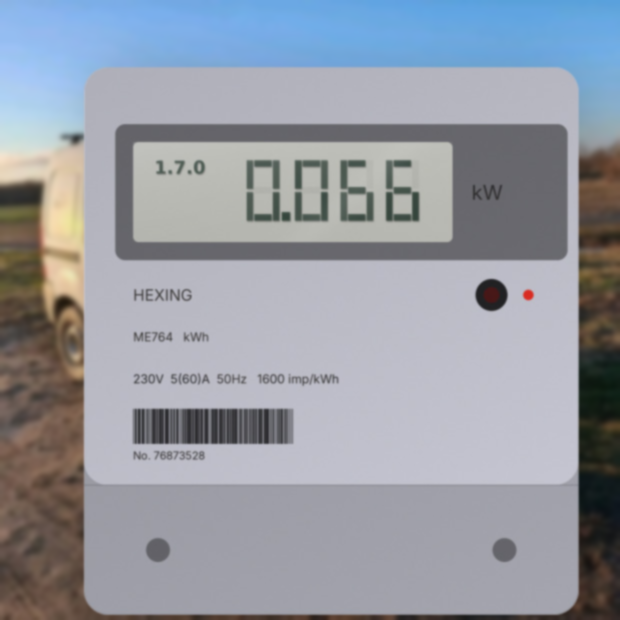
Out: {"value": 0.066, "unit": "kW"}
